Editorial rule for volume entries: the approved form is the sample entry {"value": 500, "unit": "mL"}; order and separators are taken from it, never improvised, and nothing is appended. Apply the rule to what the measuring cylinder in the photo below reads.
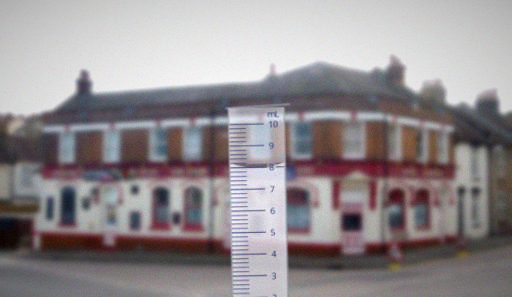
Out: {"value": 8, "unit": "mL"}
